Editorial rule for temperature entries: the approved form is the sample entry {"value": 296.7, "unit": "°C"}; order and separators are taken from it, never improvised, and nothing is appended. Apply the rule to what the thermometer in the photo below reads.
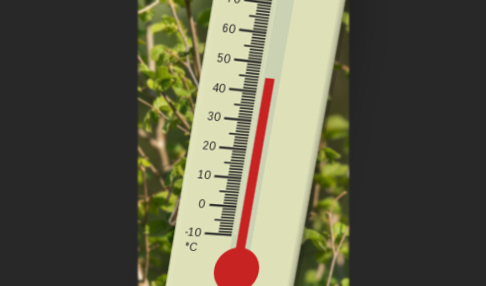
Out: {"value": 45, "unit": "°C"}
